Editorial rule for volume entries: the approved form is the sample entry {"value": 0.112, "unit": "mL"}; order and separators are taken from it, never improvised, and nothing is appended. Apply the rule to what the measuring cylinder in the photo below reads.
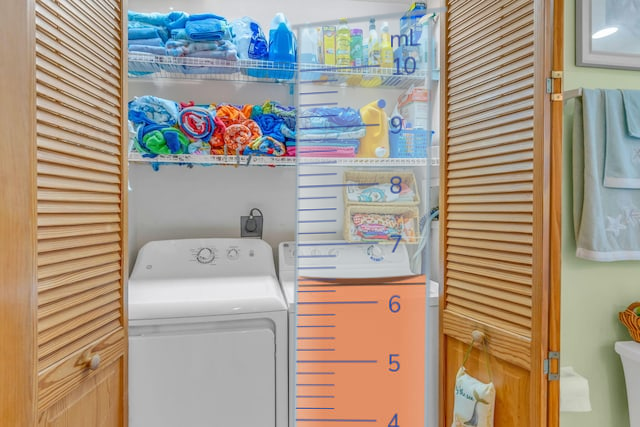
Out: {"value": 6.3, "unit": "mL"}
